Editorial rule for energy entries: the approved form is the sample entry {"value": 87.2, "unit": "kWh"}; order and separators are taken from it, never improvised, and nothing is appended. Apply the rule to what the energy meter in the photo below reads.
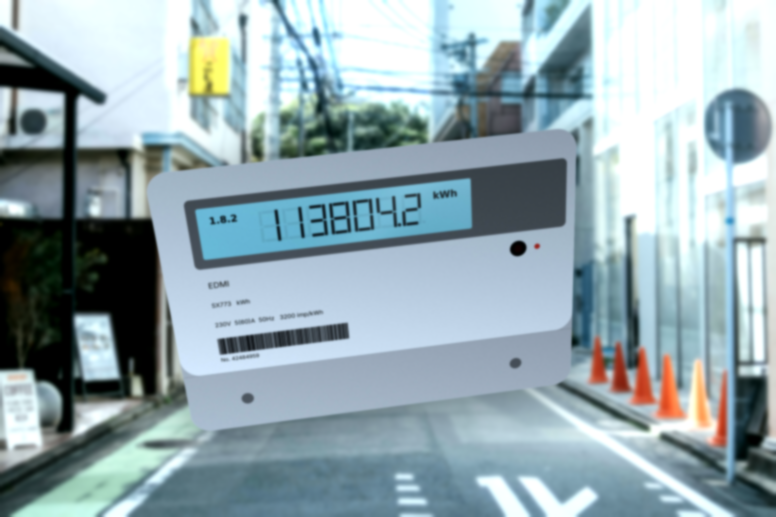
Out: {"value": 113804.2, "unit": "kWh"}
